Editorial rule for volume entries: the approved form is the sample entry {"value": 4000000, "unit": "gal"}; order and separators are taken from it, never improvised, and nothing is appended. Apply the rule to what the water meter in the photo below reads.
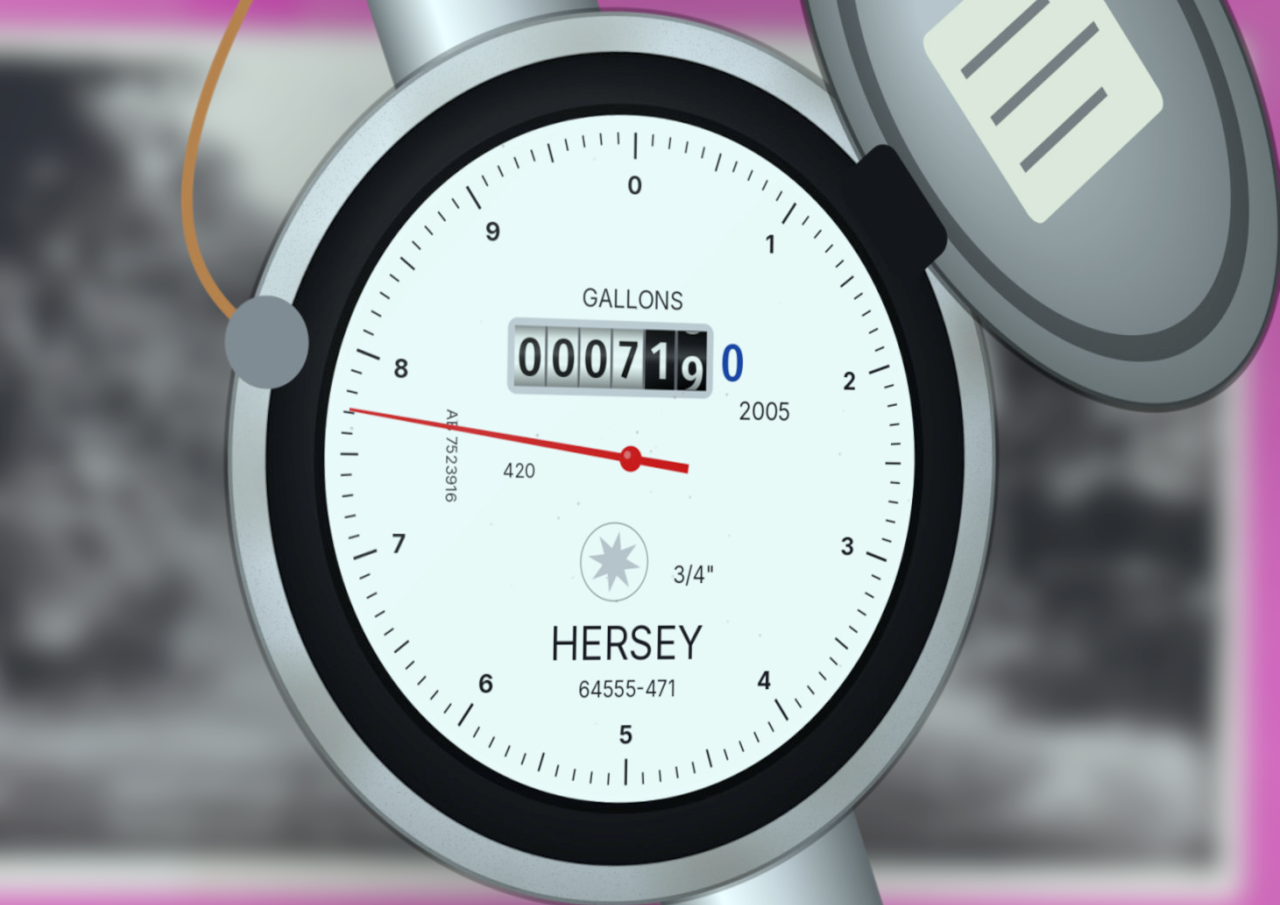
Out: {"value": 7187.7, "unit": "gal"}
